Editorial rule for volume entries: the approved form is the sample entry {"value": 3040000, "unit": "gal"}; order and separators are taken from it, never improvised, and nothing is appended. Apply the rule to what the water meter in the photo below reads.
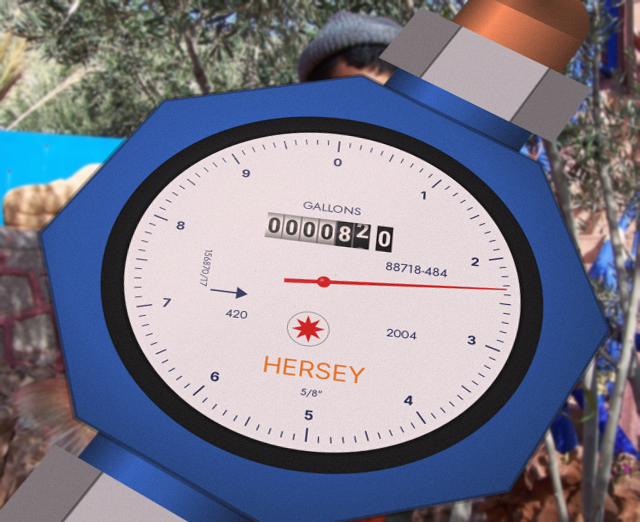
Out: {"value": 822.3, "unit": "gal"}
